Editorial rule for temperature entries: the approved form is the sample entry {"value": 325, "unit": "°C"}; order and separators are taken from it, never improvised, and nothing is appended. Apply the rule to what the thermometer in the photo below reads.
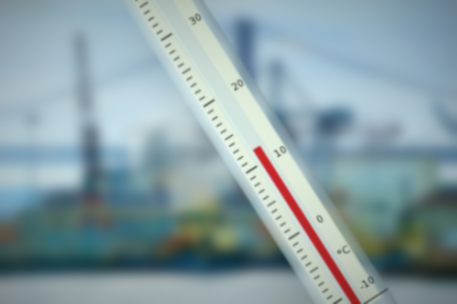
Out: {"value": 12, "unit": "°C"}
